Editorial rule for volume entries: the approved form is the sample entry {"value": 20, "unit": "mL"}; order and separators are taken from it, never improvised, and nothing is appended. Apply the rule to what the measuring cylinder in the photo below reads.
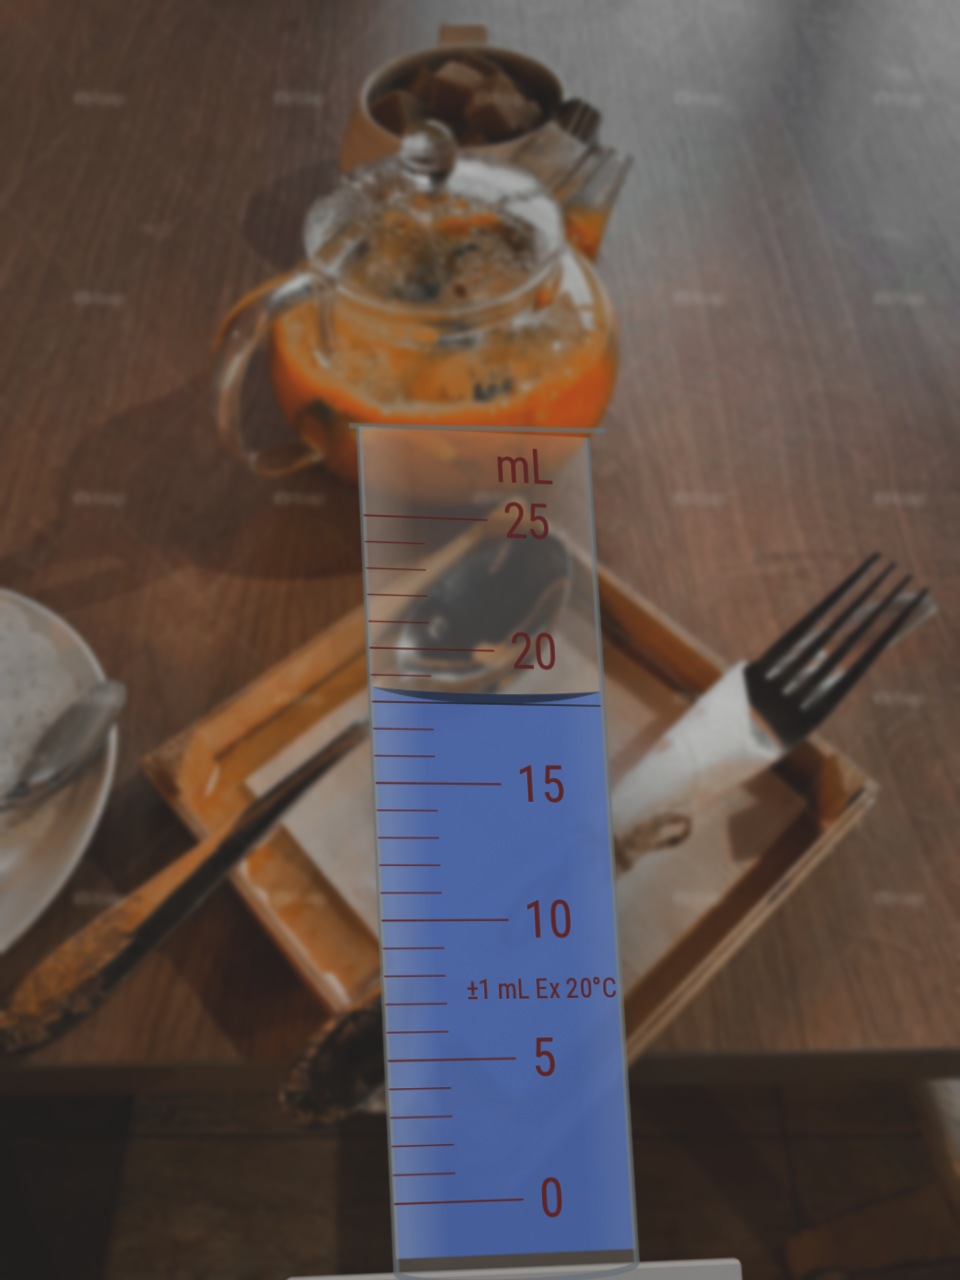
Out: {"value": 18, "unit": "mL"}
